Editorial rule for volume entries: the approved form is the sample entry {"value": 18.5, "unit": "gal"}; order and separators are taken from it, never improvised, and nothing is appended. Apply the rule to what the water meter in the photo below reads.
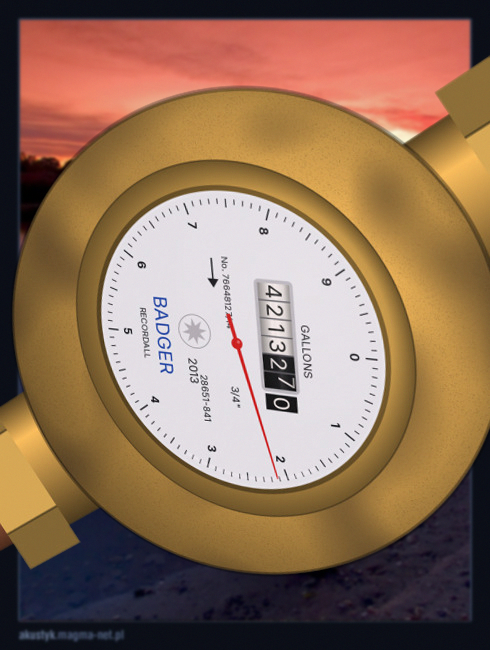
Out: {"value": 4213272.1, "unit": "gal"}
